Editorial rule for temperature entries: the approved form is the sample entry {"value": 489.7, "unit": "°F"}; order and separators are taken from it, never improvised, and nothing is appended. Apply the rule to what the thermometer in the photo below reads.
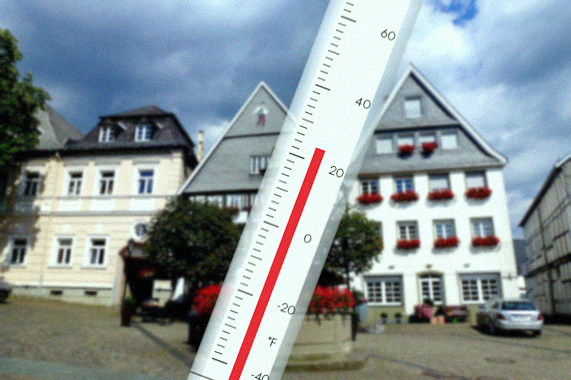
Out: {"value": 24, "unit": "°F"}
